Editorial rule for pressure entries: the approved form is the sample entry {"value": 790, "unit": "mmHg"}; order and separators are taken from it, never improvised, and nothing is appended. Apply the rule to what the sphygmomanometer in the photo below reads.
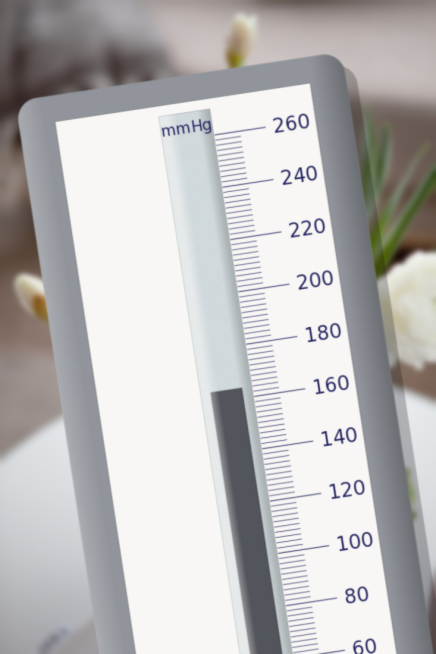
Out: {"value": 164, "unit": "mmHg"}
